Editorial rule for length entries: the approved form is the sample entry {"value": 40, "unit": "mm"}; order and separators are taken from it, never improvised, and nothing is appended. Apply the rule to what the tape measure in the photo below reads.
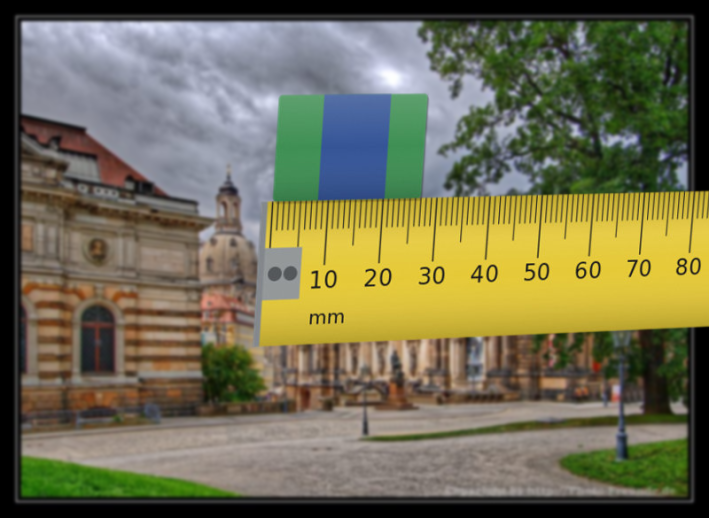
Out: {"value": 27, "unit": "mm"}
